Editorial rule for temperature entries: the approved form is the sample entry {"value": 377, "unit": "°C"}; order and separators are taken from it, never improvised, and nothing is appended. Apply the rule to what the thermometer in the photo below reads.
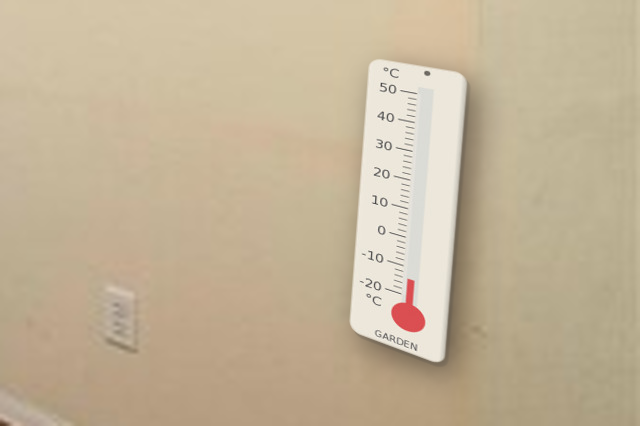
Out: {"value": -14, "unit": "°C"}
